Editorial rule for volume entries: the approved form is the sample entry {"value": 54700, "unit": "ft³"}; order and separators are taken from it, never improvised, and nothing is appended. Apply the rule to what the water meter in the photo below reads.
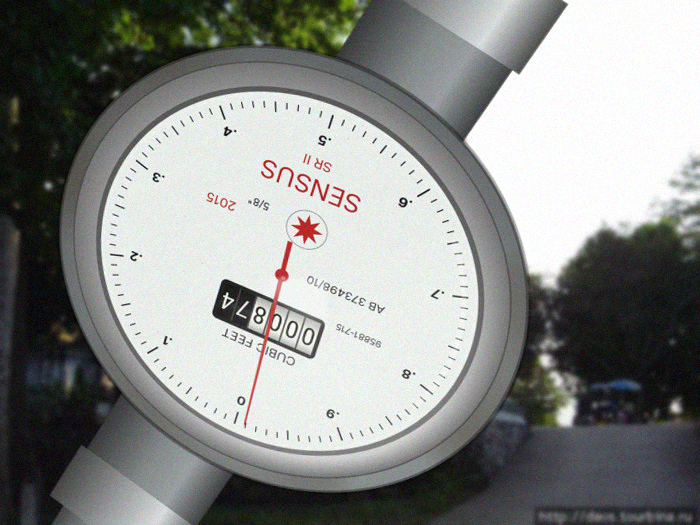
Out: {"value": 873.99, "unit": "ft³"}
